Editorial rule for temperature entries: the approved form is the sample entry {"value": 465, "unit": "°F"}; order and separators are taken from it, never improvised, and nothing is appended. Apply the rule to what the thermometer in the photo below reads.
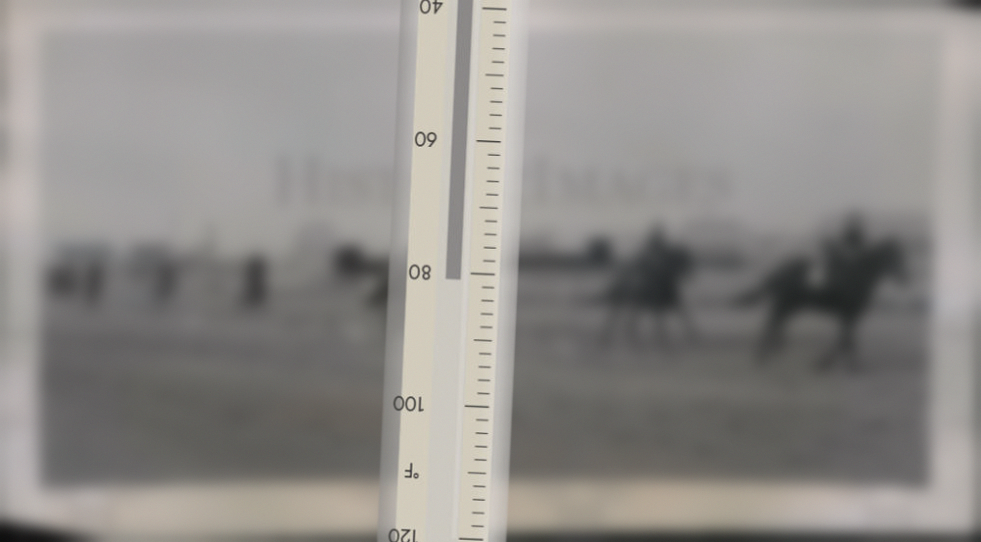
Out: {"value": 81, "unit": "°F"}
